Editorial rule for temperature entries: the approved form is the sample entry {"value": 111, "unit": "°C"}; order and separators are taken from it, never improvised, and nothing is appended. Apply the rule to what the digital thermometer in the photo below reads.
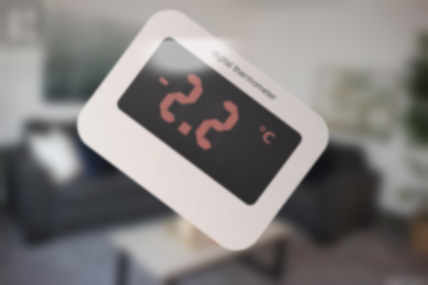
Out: {"value": -2.2, "unit": "°C"}
